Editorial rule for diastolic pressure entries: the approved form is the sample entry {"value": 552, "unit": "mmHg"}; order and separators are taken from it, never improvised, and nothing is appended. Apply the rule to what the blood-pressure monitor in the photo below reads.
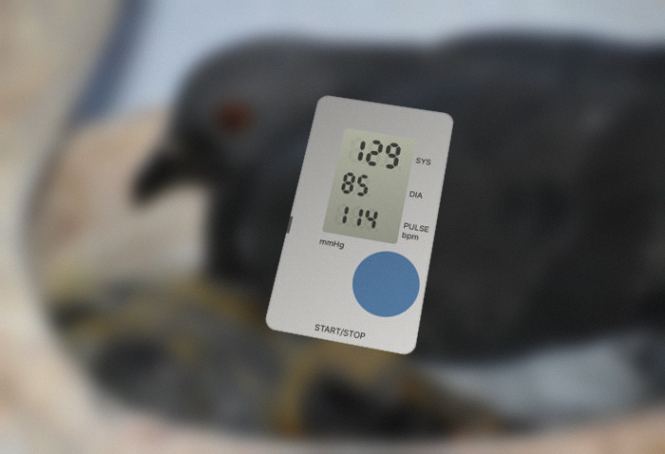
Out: {"value": 85, "unit": "mmHg"}
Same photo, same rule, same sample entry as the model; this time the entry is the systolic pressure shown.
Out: {"value": 129, "unit": "mmHg"}
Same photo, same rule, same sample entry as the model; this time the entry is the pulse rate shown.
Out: {"value": 114, "unit": "bpm"}
